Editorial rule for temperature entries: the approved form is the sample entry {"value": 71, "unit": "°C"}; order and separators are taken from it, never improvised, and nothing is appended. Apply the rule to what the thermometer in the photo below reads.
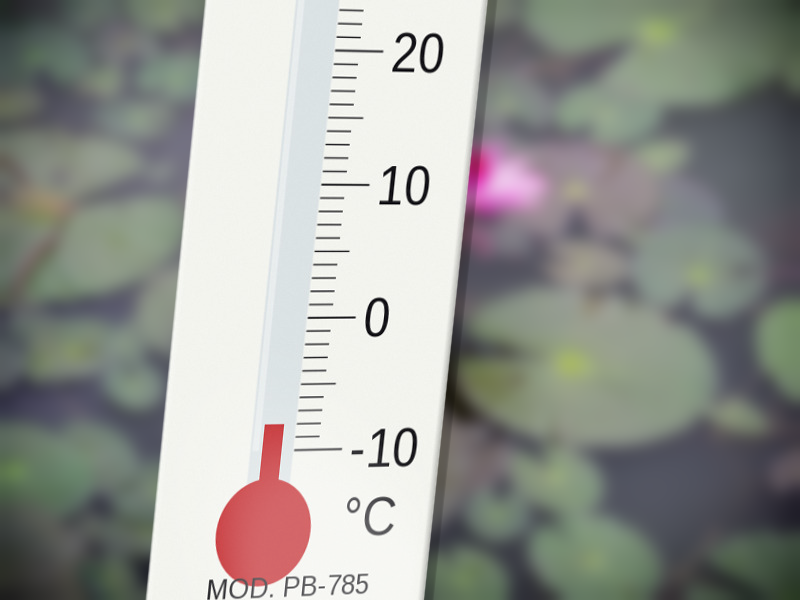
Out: {"value": -8, "unit": "°C"}
